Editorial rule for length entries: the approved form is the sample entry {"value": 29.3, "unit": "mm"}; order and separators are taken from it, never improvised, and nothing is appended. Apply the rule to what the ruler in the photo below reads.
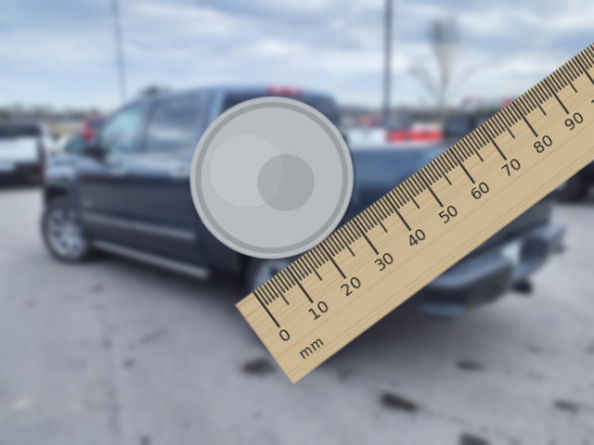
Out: {"value": 40, "unit": "mm"}
